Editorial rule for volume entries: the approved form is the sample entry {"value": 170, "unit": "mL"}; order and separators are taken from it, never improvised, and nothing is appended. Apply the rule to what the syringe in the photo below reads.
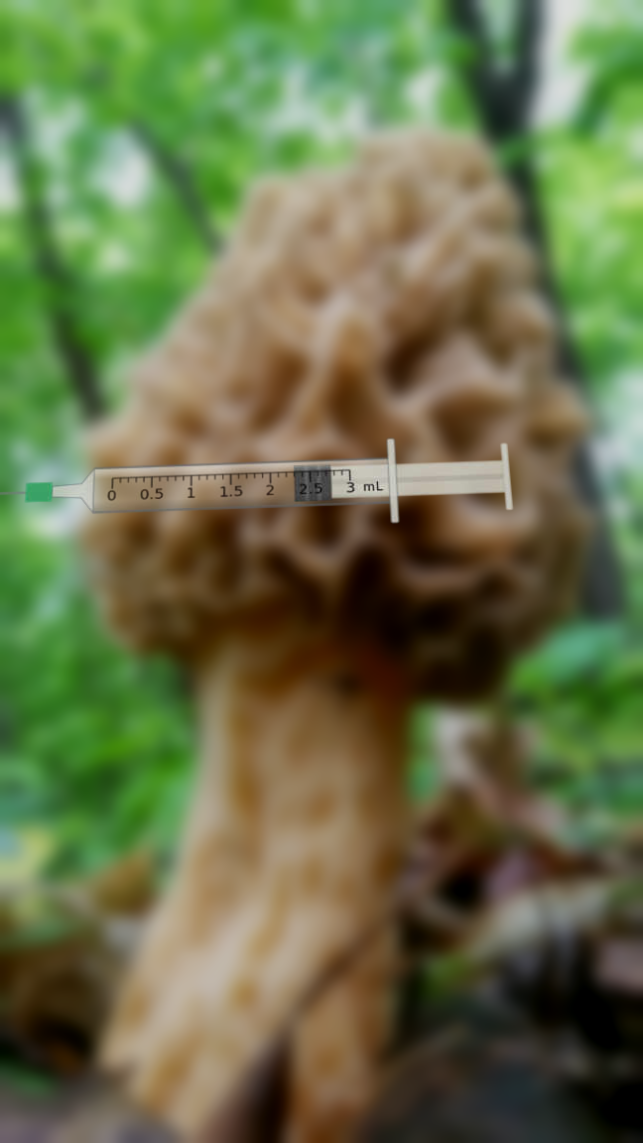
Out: {"value": 2.3, "unit": "mL"}
